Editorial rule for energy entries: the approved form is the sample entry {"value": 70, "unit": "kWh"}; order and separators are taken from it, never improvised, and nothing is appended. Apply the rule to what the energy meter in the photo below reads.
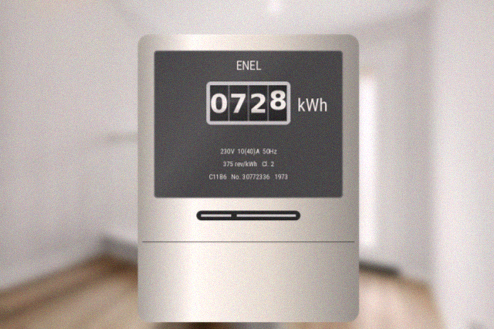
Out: {"value": 728, "unit": "kWh"}
